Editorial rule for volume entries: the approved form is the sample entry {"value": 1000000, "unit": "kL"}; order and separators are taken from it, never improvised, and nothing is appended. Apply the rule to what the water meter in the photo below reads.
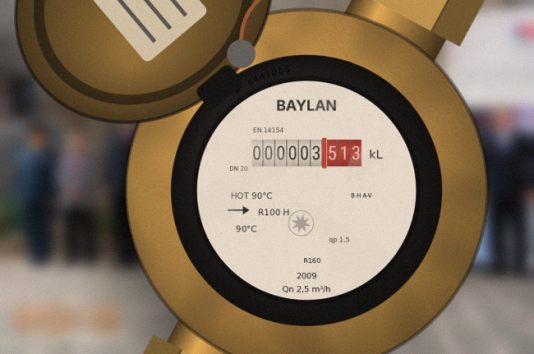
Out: {"value": 3.513, "unit": "kL"}
